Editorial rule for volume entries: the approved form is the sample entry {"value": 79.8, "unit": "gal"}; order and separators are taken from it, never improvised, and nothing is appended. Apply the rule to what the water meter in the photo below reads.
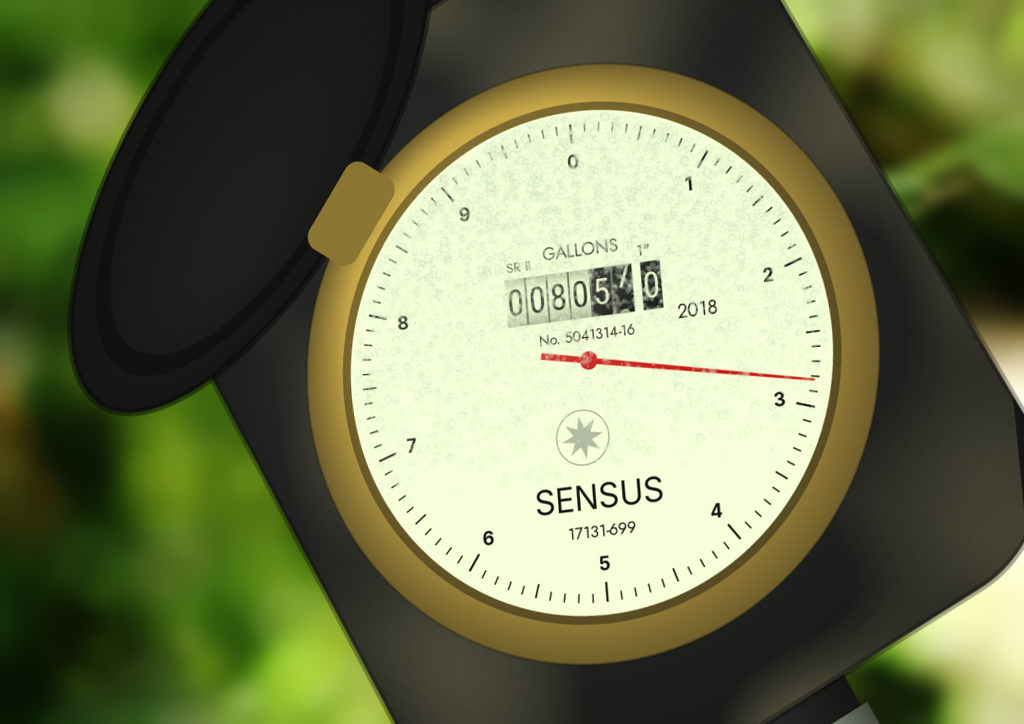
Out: {"value": 80572.8, "unit": "gal"}
